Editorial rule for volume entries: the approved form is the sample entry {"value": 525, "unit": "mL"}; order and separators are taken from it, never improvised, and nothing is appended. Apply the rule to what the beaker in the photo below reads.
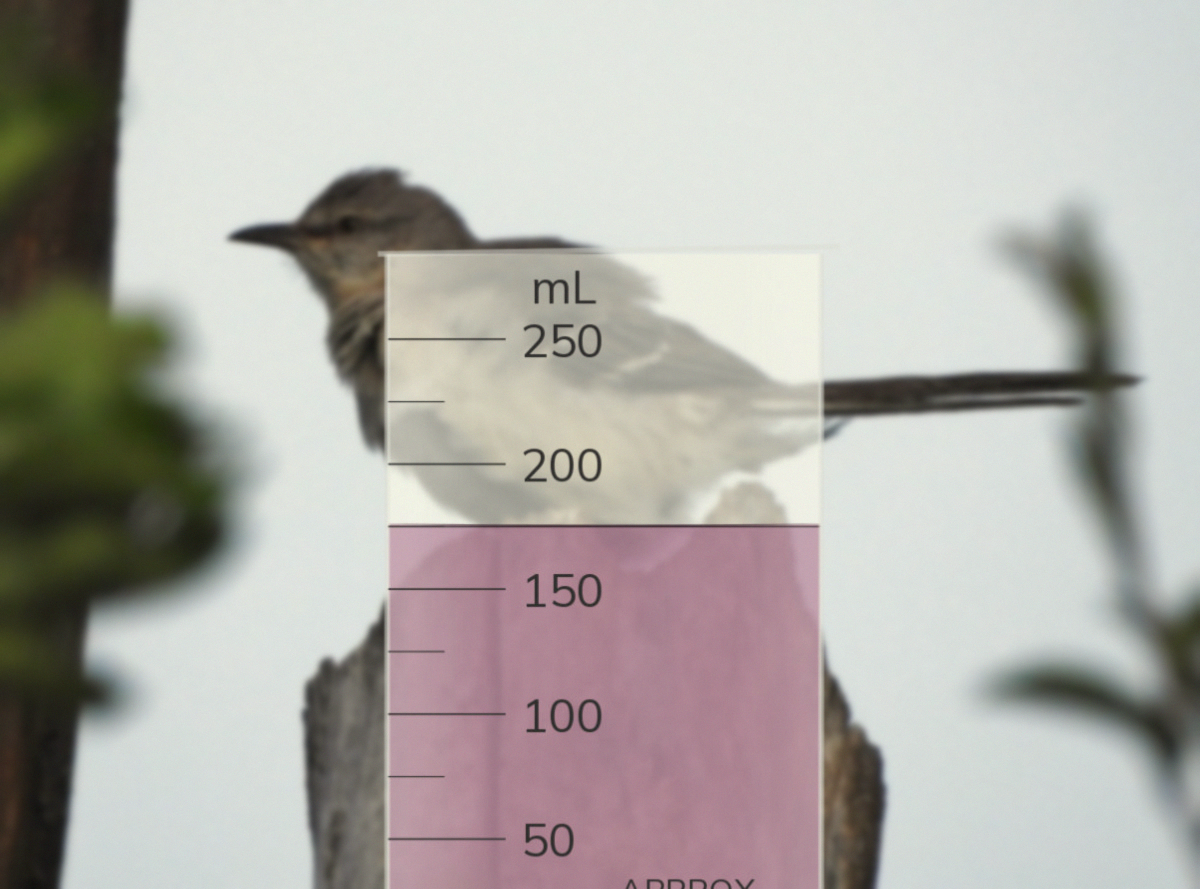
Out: {"value": 175, "unit": "mL"}
